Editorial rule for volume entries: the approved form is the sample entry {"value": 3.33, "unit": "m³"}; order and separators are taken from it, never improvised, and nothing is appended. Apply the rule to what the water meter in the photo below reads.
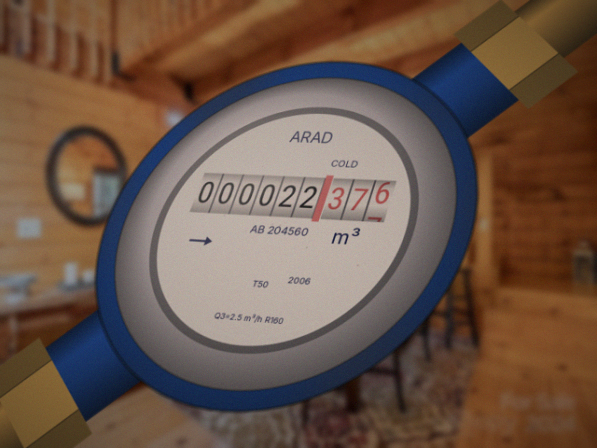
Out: {"value": 22.376, "unit": "m³"}
